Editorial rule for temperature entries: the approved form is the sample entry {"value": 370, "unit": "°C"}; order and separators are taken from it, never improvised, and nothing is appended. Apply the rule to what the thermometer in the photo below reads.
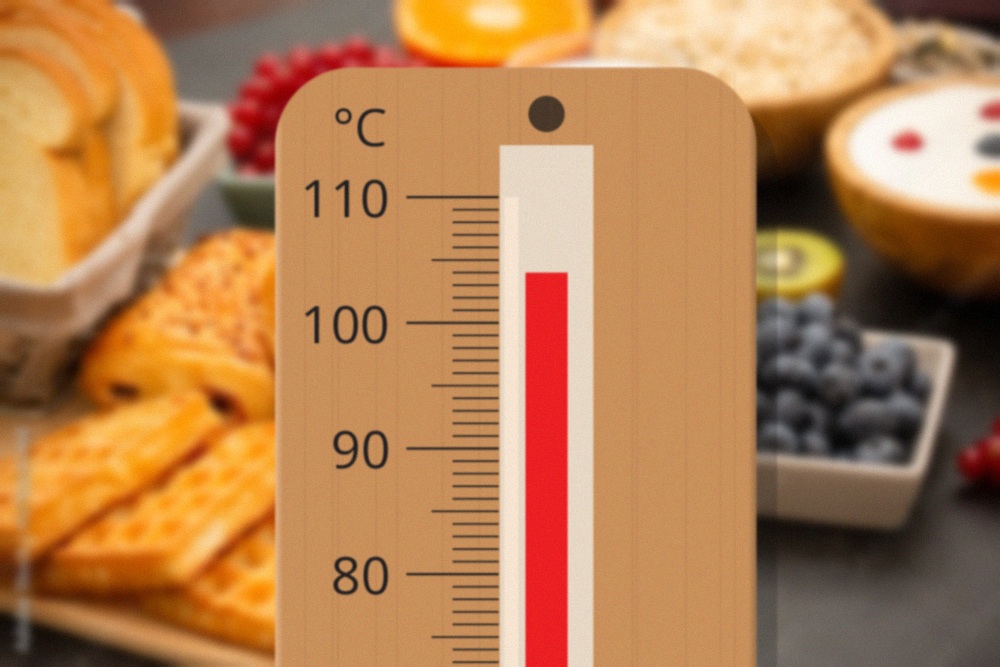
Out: {"value": 104, "unit": "°C"}
